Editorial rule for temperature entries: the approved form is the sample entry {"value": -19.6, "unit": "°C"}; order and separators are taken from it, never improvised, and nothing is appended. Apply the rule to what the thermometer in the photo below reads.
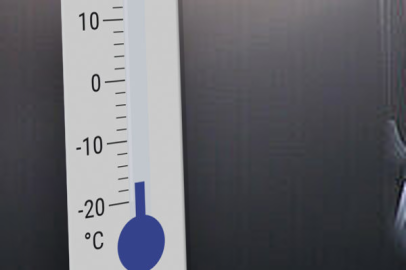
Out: {"value": -17, "unit": "°C"}
